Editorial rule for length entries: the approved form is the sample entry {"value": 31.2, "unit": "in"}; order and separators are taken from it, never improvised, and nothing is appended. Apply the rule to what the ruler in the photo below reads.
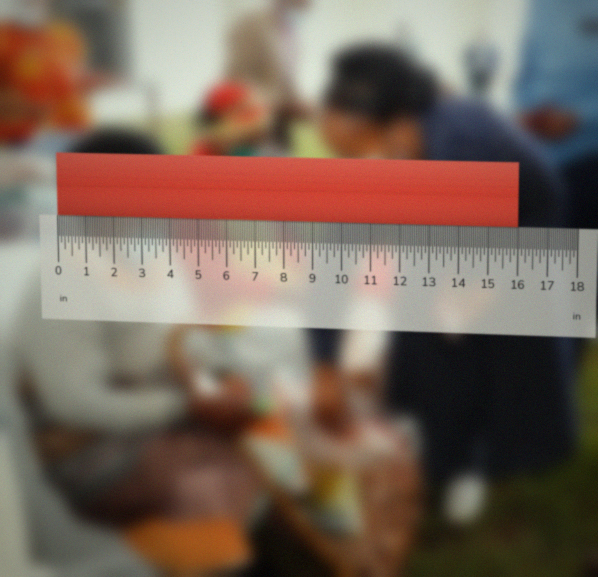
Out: {"value": 16, "unit": "in"}
